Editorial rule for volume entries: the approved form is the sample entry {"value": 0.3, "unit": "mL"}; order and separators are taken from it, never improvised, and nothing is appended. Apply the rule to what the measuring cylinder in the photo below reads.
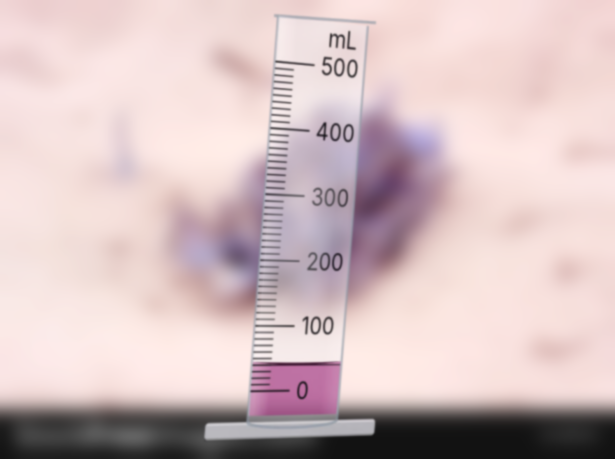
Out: {"value": 40, "unit": "mL"}
